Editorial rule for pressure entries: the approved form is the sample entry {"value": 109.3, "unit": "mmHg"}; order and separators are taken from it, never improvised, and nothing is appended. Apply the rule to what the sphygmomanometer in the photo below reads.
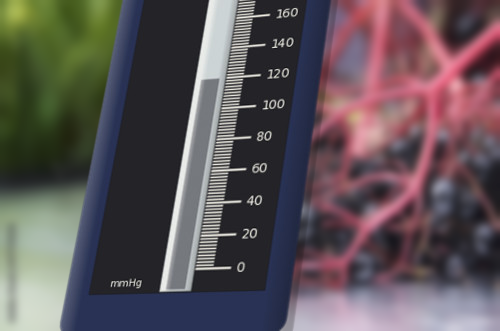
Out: {"value": 120, "unit": "mmHg"}
